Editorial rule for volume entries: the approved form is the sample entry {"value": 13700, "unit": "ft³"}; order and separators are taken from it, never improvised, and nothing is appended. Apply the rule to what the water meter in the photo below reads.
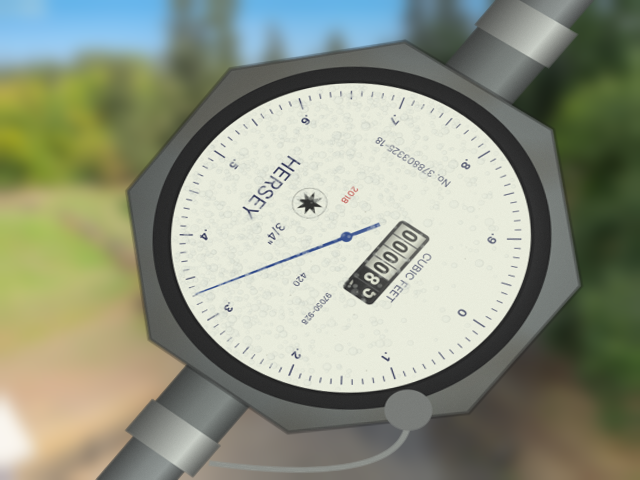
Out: {"value": 85.33, "unit": "ft³"}
